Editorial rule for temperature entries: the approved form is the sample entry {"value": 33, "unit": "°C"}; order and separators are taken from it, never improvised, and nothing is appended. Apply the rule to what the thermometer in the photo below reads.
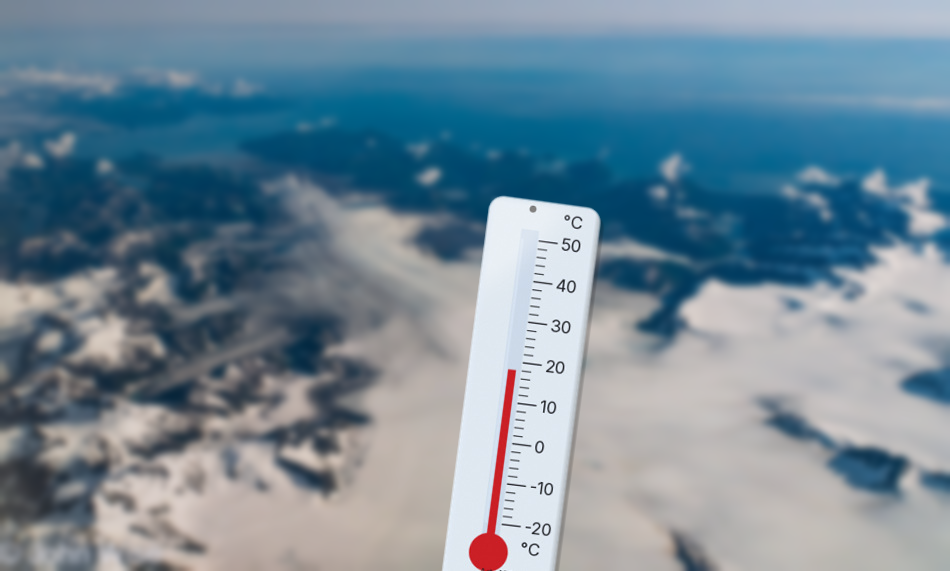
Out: {"value": 18, "unit": "°C"}
